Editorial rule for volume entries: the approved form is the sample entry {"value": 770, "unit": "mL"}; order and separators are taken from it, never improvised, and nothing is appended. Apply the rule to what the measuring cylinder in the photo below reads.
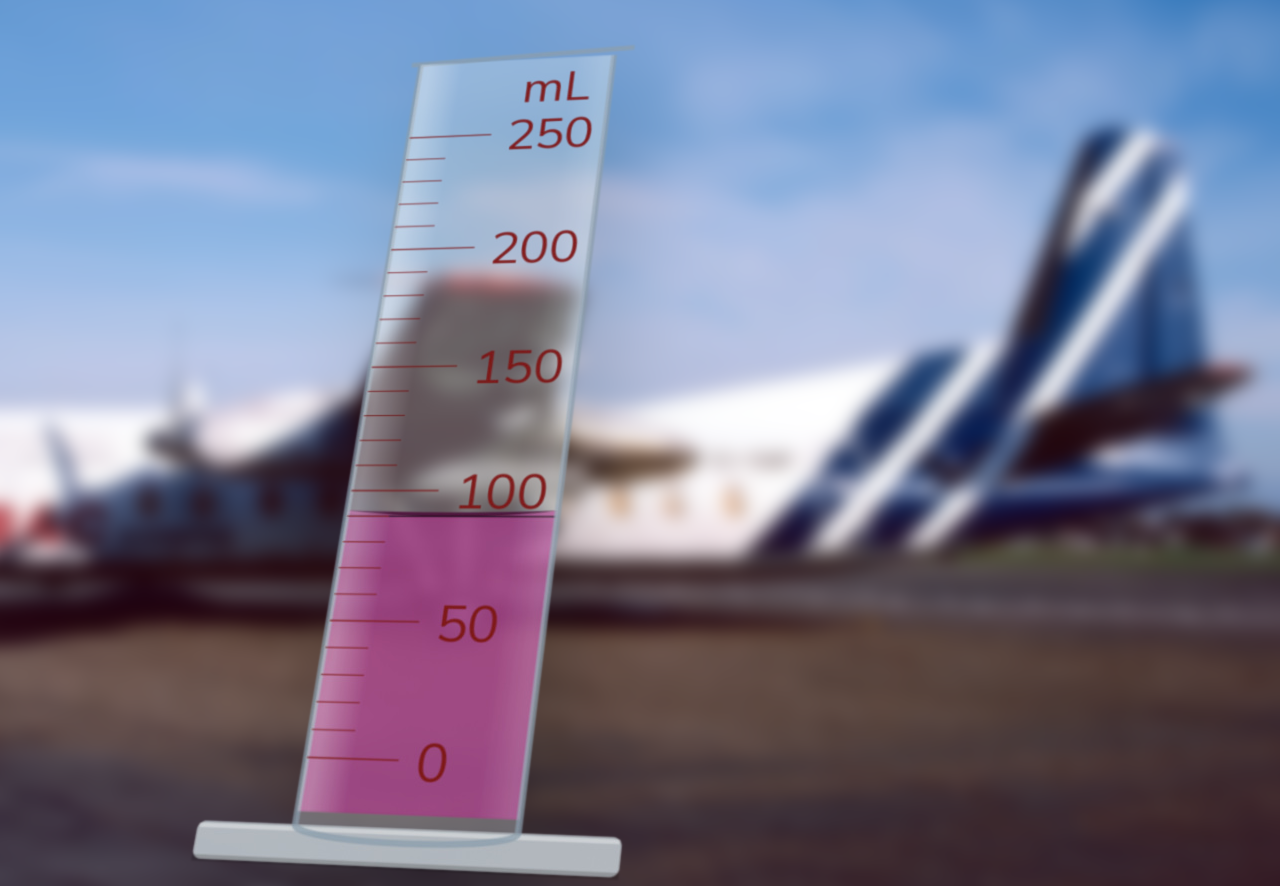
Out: {"value": 90, "unit": "mL"}
